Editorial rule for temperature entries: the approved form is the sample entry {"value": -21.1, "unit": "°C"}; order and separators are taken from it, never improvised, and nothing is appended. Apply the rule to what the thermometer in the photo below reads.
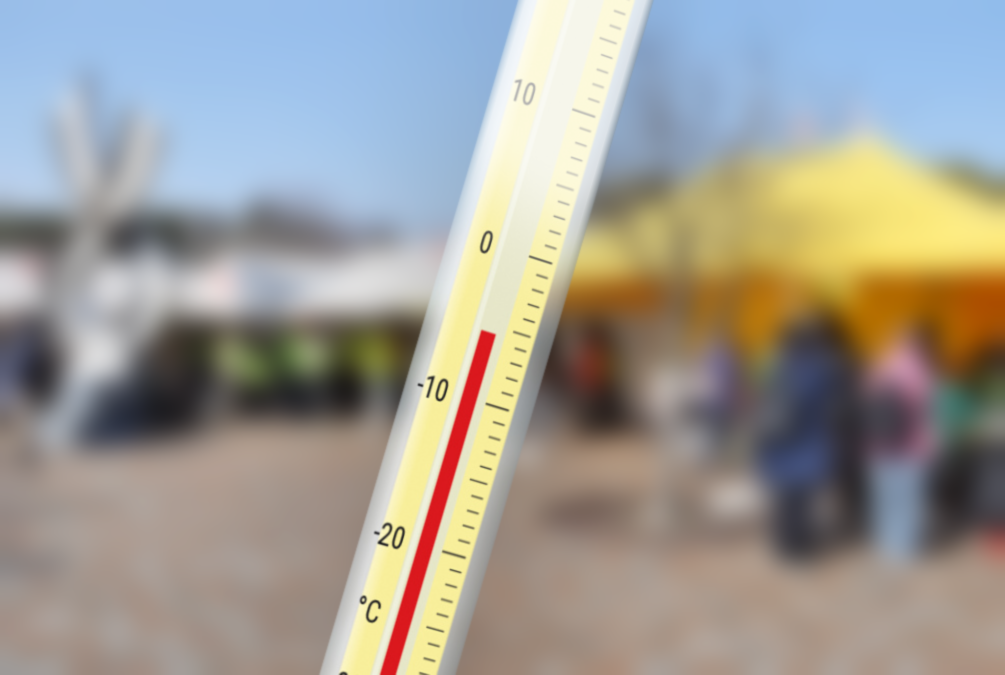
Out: {"value": -5.5, "unit": "°C"}
